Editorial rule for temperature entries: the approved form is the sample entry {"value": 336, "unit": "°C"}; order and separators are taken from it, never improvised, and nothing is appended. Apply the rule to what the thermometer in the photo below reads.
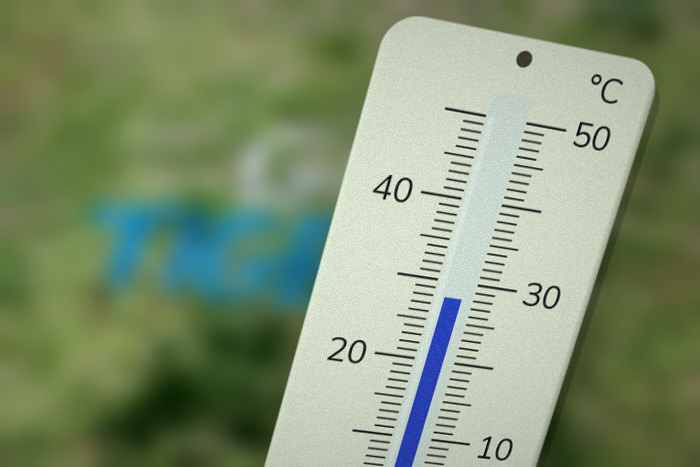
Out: {"value": 28, "unit": "°C"}
